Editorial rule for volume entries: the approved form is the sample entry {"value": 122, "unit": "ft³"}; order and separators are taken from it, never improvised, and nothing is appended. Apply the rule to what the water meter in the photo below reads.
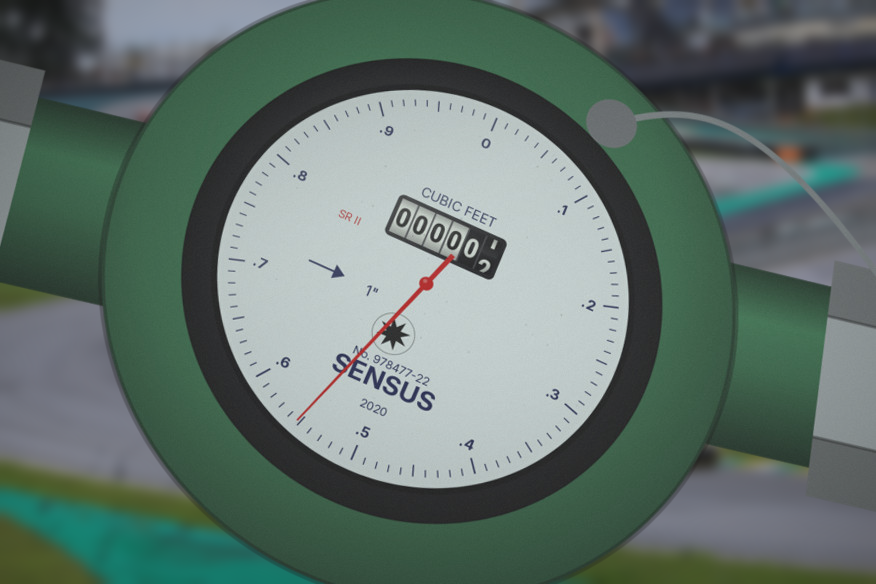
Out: {"value": 1.55, "unit": "ft³"}
